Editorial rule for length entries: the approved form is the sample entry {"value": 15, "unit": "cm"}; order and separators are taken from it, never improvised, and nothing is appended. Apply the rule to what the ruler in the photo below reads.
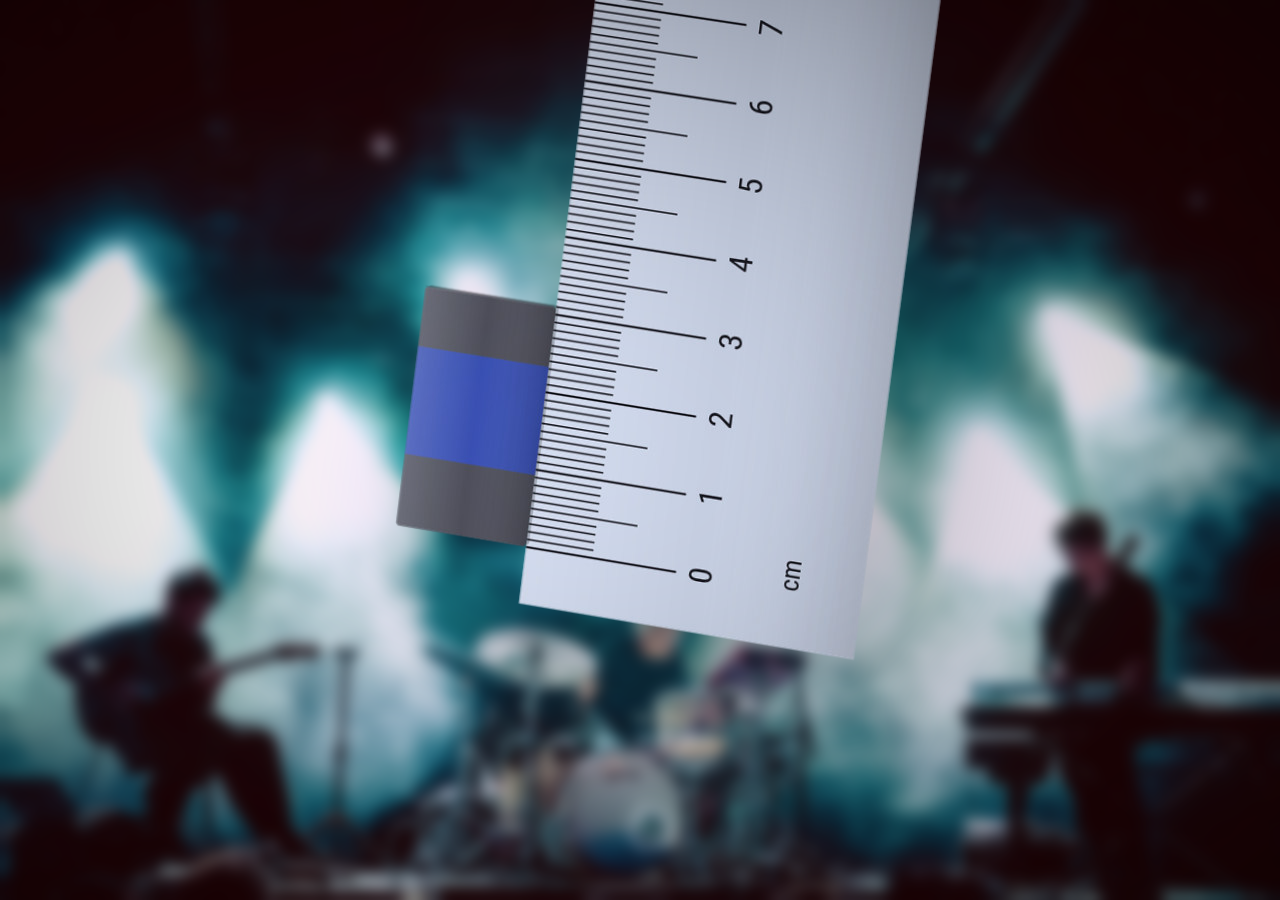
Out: {"value": 3.1, "unit": "cm"}
